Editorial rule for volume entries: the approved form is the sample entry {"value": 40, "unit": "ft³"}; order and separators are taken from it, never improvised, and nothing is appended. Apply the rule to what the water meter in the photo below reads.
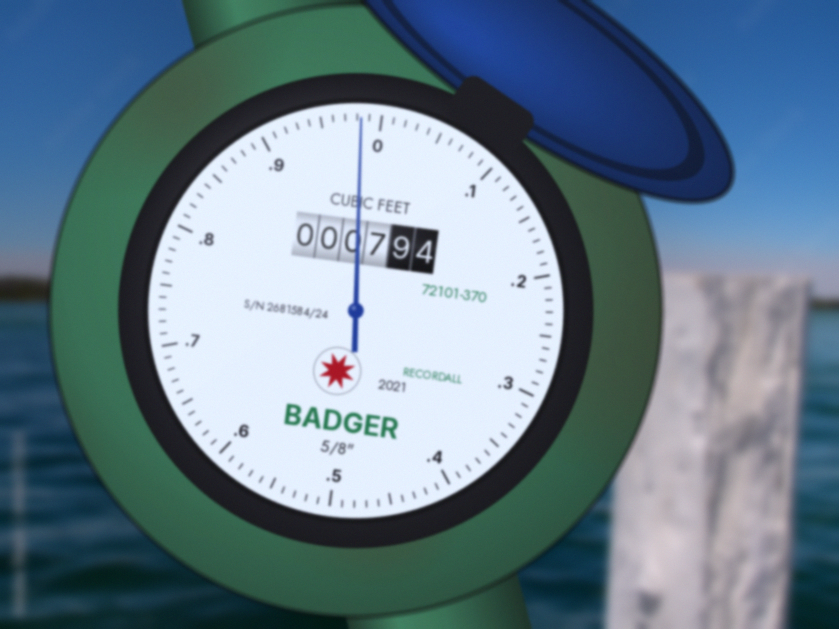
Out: {"value": 793.98, "unit": "ft³"}
